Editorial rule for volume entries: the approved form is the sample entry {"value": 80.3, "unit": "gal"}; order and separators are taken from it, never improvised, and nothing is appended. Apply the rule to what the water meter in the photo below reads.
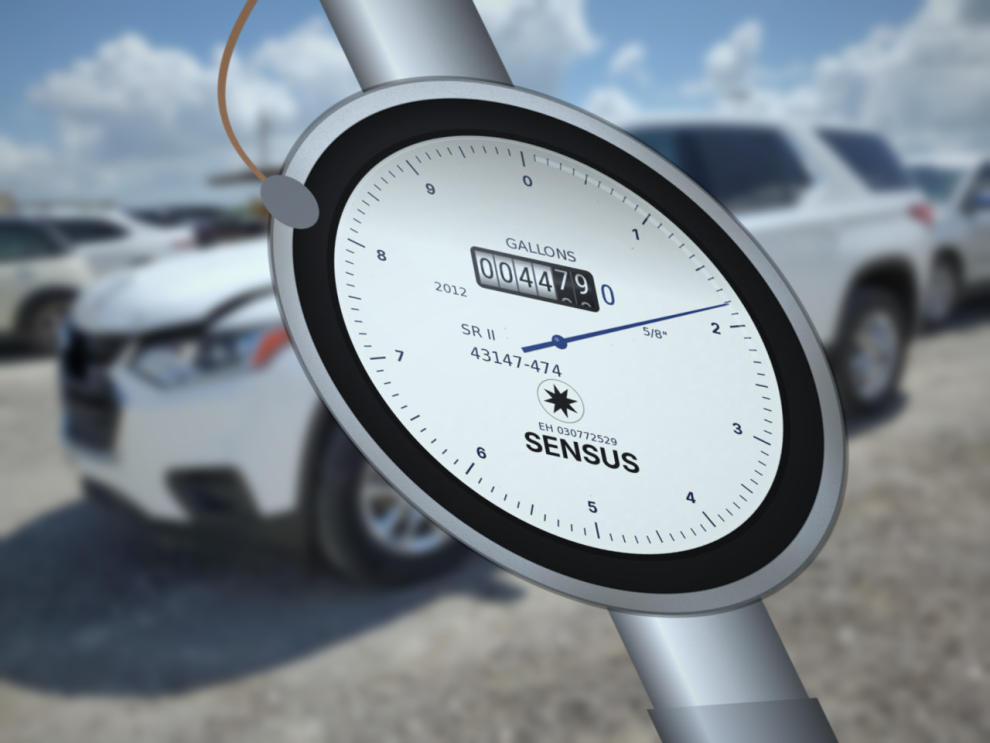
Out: {"value": 44791.8, "unit": "gal"}
